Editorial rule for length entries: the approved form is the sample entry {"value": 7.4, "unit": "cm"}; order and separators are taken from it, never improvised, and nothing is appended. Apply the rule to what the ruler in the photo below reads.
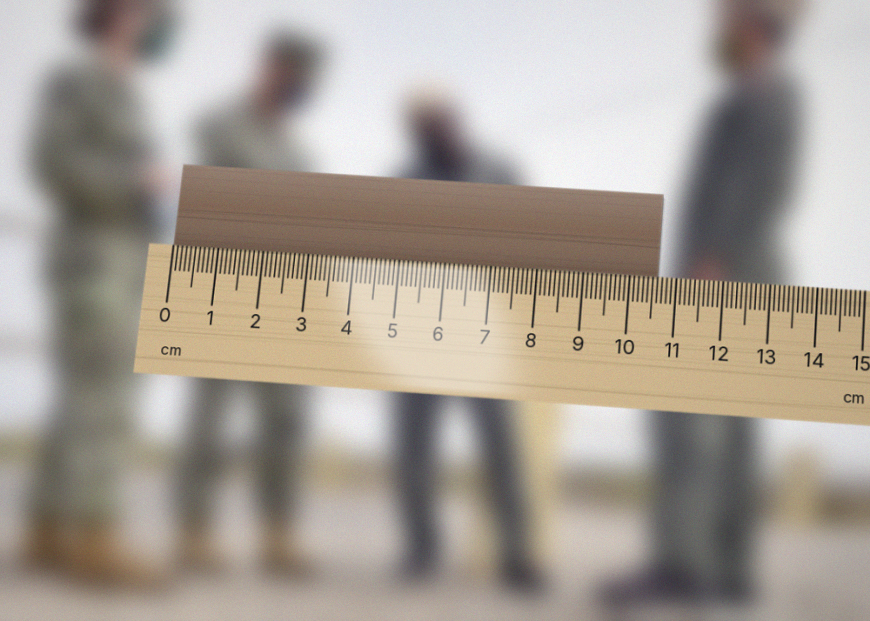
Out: {"value": 10.6, "unit": "cm"}
